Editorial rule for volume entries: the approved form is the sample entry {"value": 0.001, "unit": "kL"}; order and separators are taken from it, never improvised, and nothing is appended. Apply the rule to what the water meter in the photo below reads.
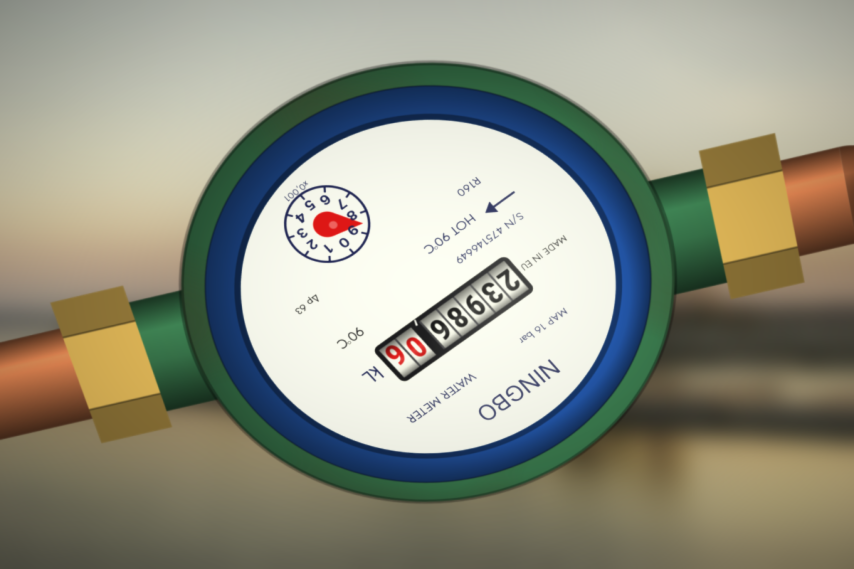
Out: {"value": 23986.058, "unit": "kL"}
